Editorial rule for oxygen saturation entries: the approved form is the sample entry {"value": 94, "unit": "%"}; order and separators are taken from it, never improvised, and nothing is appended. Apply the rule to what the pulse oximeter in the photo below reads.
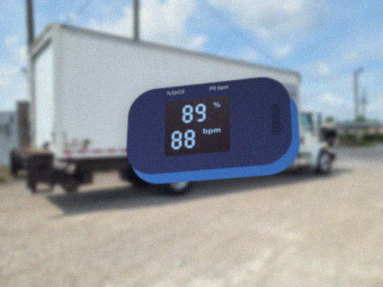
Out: {"value": 89, "unit": "%"}
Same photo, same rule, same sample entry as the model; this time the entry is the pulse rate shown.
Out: {"value": 88, "unit": "bpm"}
